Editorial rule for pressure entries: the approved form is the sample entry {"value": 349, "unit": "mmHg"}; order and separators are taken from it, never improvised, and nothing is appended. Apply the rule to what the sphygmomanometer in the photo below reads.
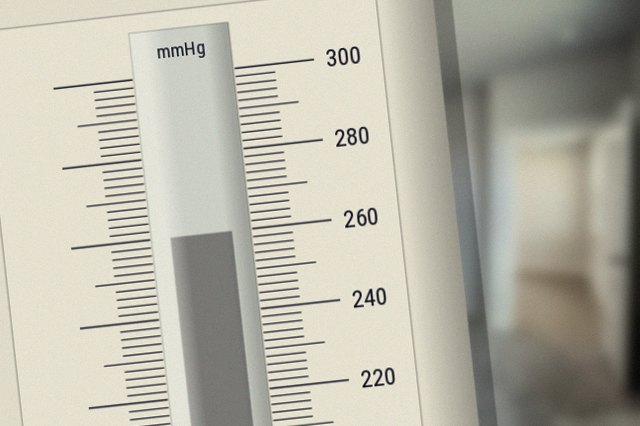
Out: {"value": 260, "unit": "mmHg"}
